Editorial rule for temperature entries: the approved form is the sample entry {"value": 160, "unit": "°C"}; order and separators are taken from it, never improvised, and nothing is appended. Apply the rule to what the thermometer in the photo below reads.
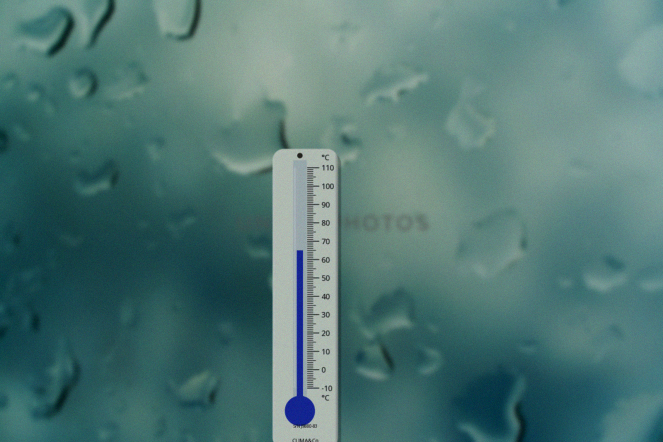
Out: {"value": 65, "unit": "°C"}
